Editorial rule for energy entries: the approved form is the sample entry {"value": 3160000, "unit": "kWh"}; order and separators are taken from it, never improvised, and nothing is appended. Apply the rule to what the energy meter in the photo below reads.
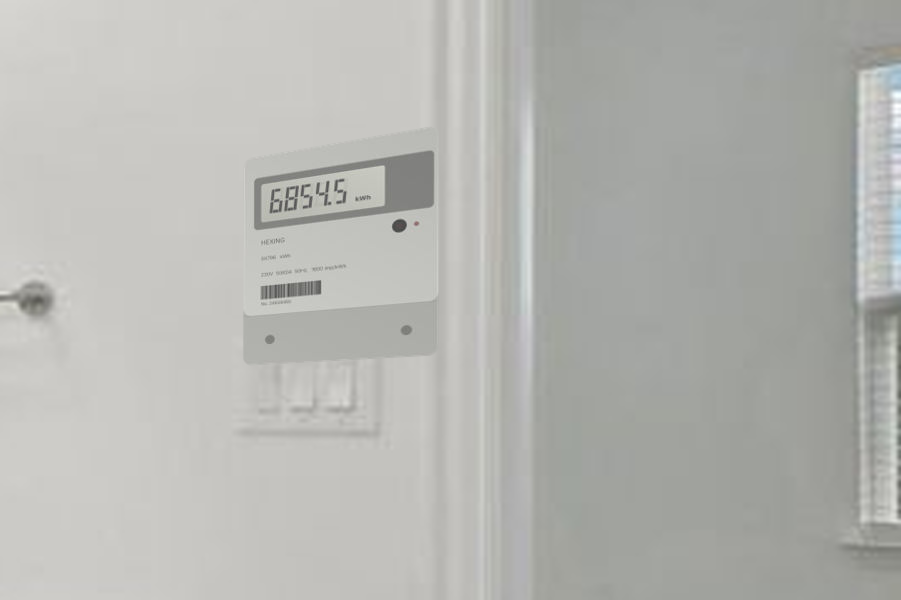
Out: {"value": 6854.5, "unit": "kWh"}
